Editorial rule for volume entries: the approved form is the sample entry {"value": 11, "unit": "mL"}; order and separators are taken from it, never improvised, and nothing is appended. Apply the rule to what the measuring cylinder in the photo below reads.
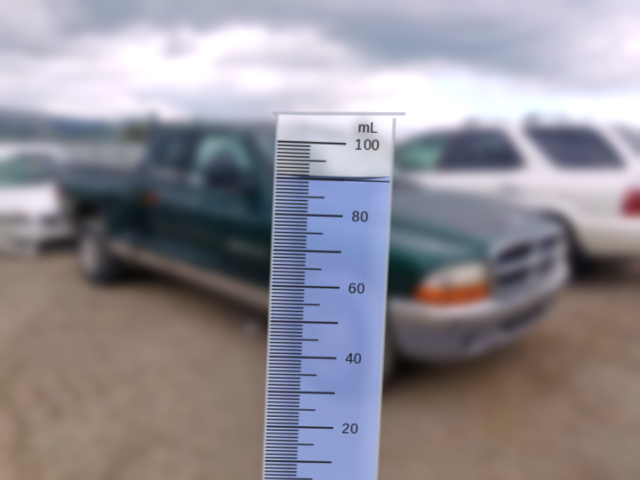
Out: {"value": 90, "unit": "mL"}
